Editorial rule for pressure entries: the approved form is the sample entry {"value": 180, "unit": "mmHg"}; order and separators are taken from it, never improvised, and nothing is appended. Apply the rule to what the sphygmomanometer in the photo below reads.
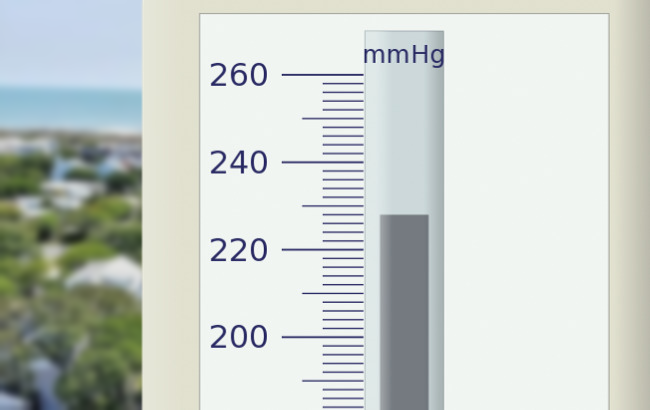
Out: {"value": 228, "unit": "mmHg"}
